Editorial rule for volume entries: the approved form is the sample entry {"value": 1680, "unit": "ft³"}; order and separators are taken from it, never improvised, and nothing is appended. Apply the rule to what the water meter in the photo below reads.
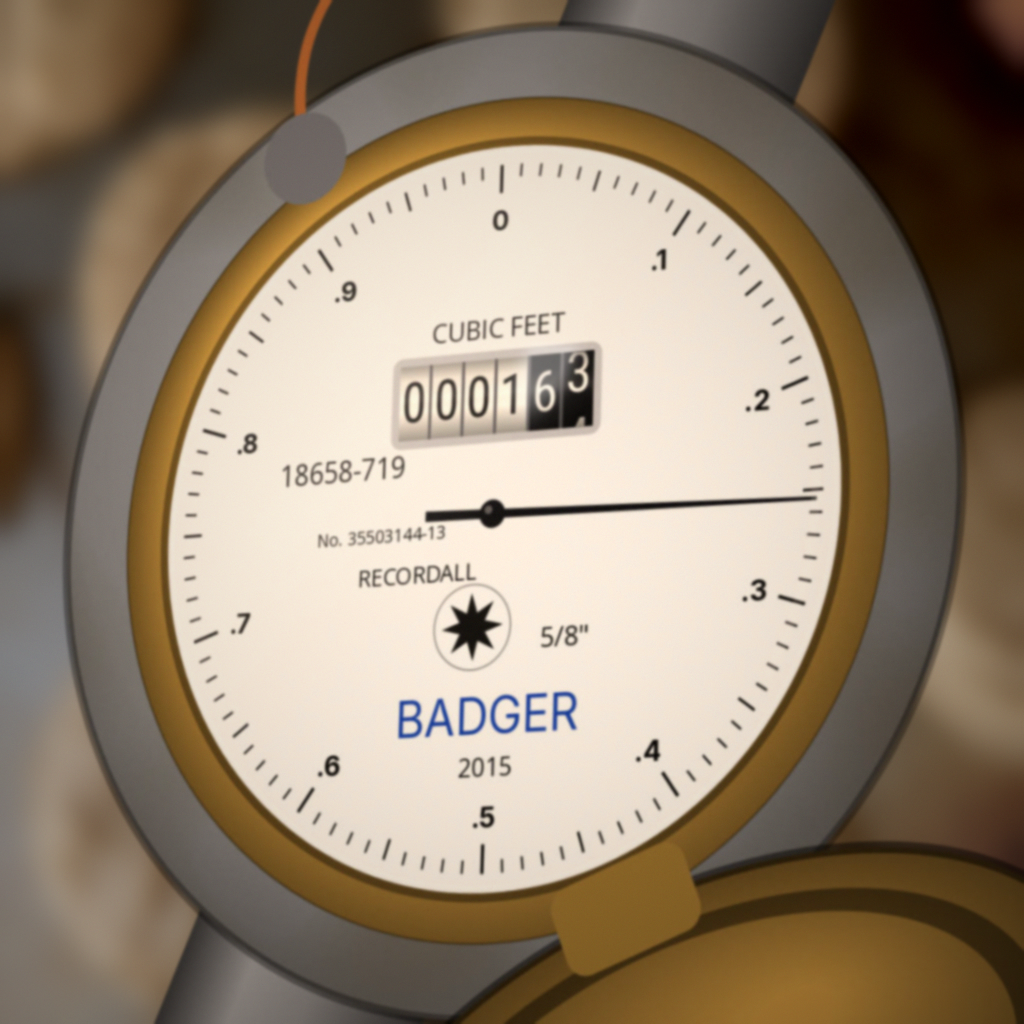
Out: {"value": 163.25, "unit": "ft³"}
